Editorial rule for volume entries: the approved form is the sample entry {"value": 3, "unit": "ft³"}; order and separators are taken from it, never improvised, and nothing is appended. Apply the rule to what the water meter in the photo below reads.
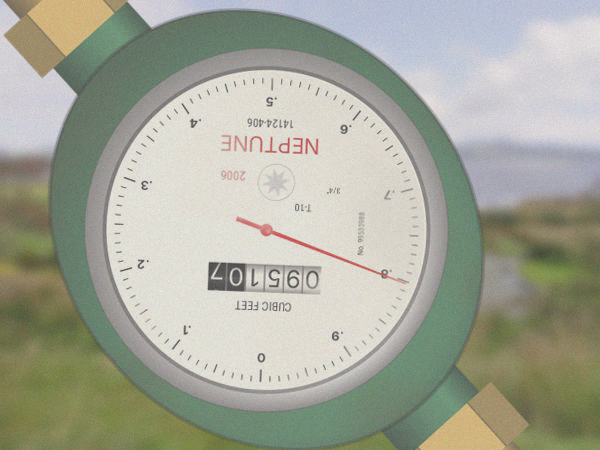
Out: {"value": 95106.80, "unit": "ft³"}
